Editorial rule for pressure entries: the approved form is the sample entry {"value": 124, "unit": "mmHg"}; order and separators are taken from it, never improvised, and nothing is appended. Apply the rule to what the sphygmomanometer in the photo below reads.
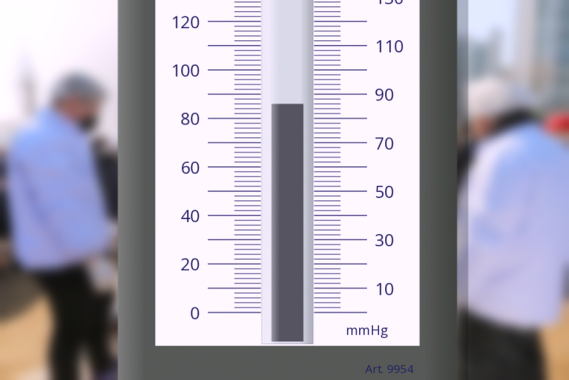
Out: {"value": 86, "unit": "mmHg"}
